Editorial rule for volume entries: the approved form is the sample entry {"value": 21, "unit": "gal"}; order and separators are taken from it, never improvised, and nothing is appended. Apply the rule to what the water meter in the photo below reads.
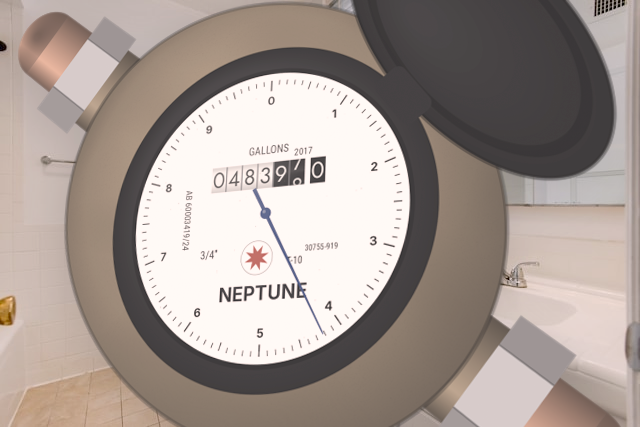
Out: {"value": 483974.2, "unit": "gal"}
